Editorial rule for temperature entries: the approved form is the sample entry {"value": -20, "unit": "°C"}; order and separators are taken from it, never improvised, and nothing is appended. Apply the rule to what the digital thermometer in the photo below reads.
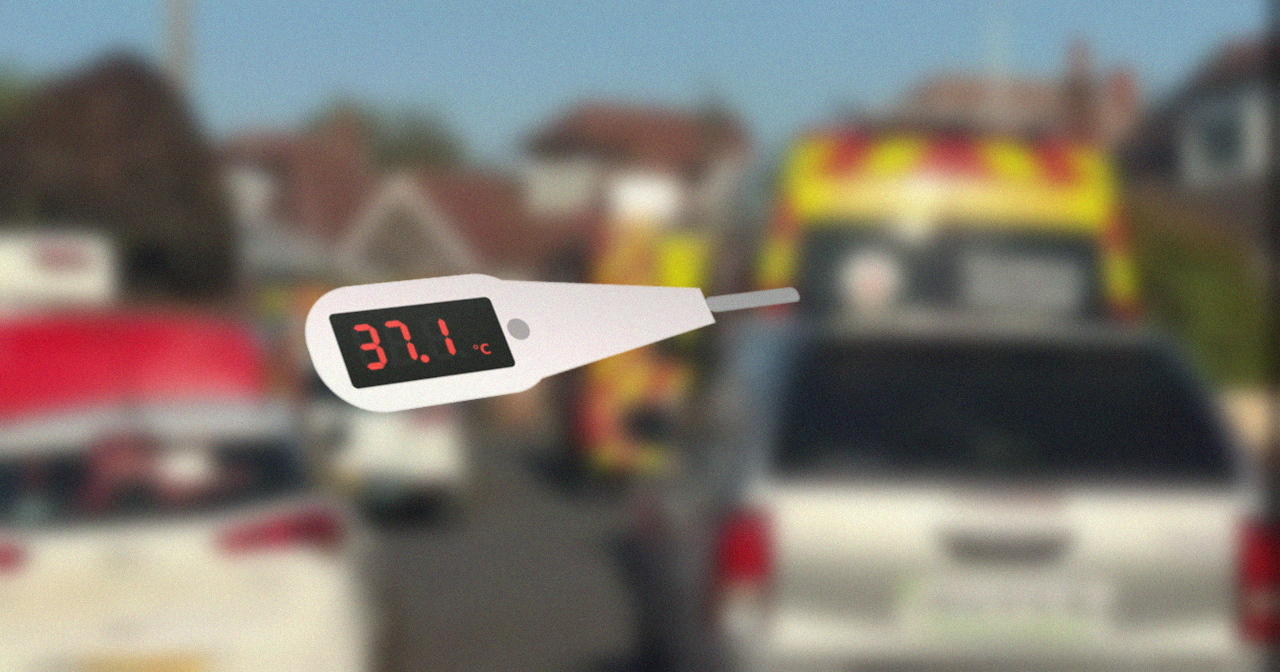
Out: {"value": 37.1, "unit": "°C"}
